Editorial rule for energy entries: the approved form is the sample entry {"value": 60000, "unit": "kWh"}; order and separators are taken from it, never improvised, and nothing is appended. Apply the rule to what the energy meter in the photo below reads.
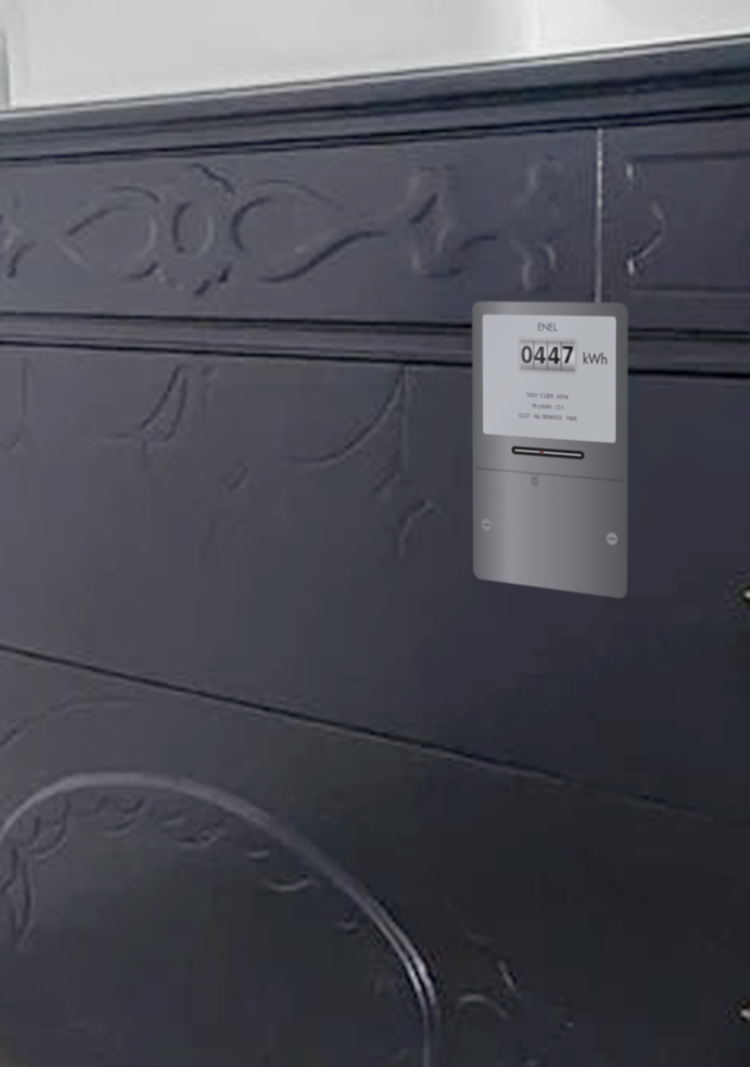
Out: {"value": 447, "unit": "kWh"}
